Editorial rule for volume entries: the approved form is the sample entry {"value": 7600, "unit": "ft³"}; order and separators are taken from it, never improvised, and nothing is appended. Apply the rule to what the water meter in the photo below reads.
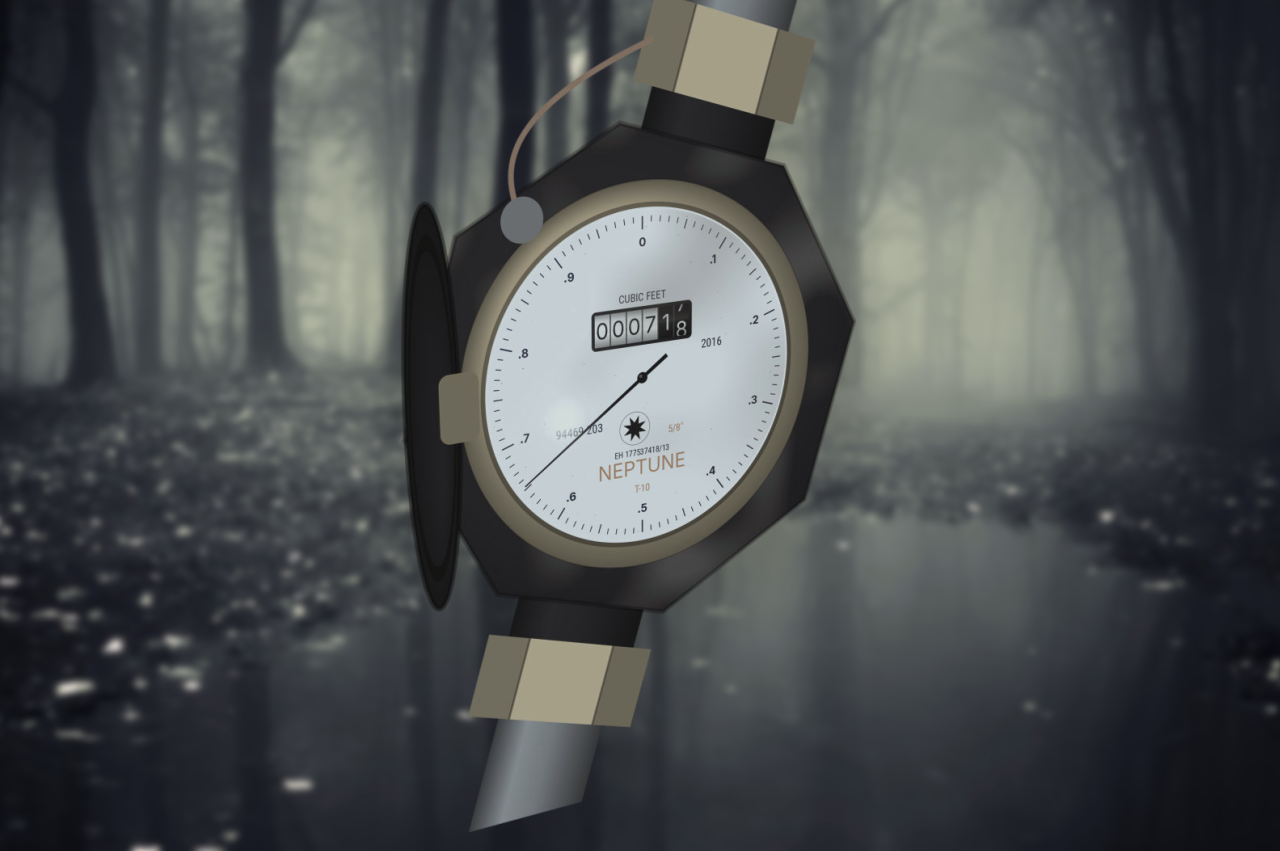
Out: {"value": 717.65, "unit": "ft³"}
